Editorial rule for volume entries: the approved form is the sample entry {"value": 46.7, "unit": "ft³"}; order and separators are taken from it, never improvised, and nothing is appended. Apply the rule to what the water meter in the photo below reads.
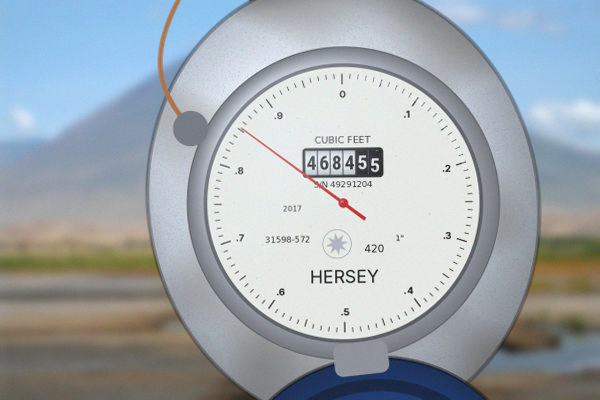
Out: {"value": 468454.85, "unit": "ft³"}
